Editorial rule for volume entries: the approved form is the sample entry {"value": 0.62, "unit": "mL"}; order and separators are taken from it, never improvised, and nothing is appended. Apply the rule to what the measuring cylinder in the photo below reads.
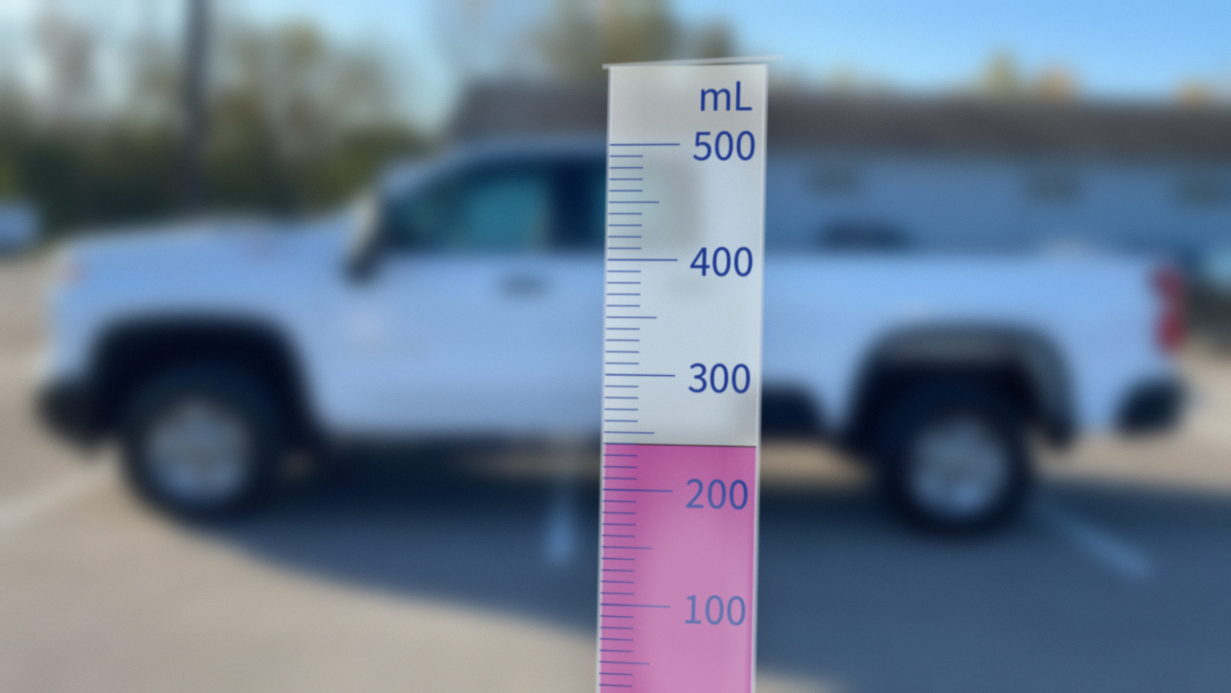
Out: {"value": 240, "unit": "mL"}
